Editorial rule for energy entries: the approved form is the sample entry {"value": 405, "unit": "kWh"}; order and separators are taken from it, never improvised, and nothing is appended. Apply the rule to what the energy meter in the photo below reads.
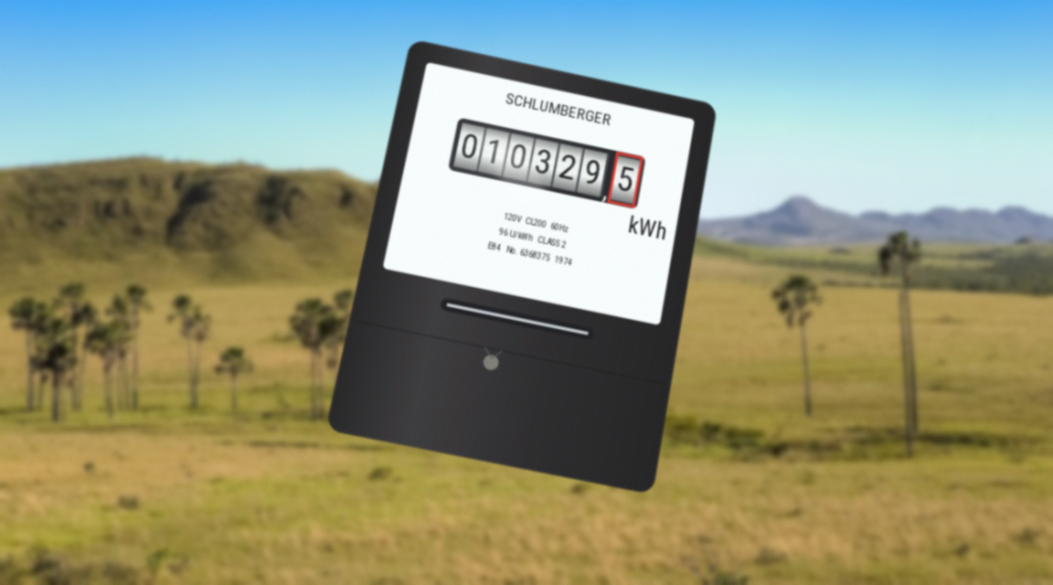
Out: {"value": 10329.5, "unit": "kWh"}
